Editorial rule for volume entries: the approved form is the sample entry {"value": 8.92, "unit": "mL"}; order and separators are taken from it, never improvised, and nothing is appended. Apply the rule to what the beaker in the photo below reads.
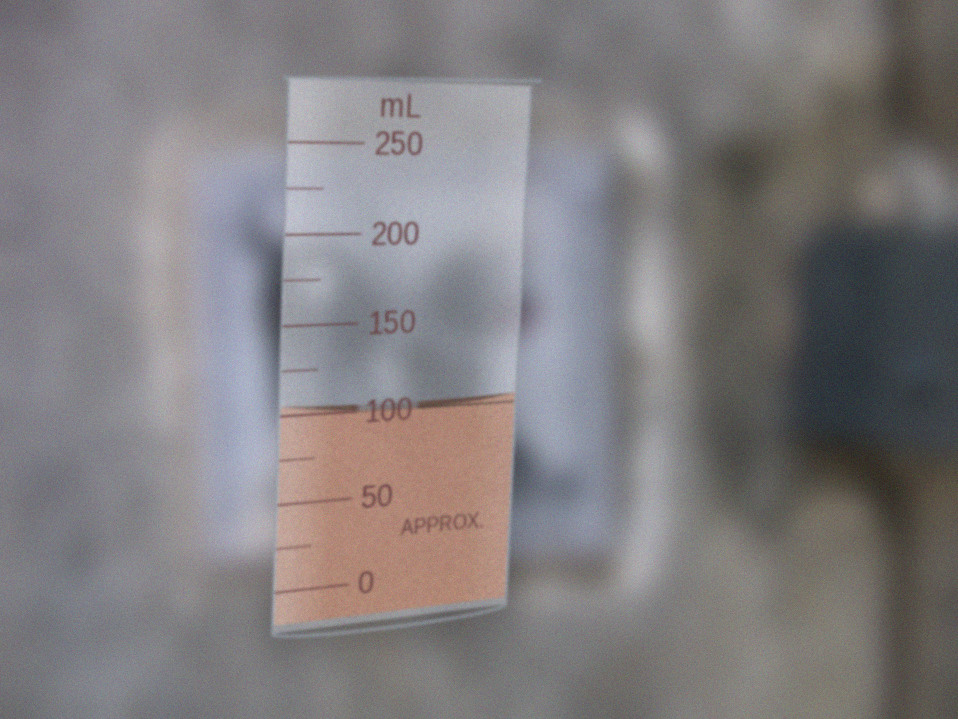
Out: {"value": 100, "unit": "mL"}
